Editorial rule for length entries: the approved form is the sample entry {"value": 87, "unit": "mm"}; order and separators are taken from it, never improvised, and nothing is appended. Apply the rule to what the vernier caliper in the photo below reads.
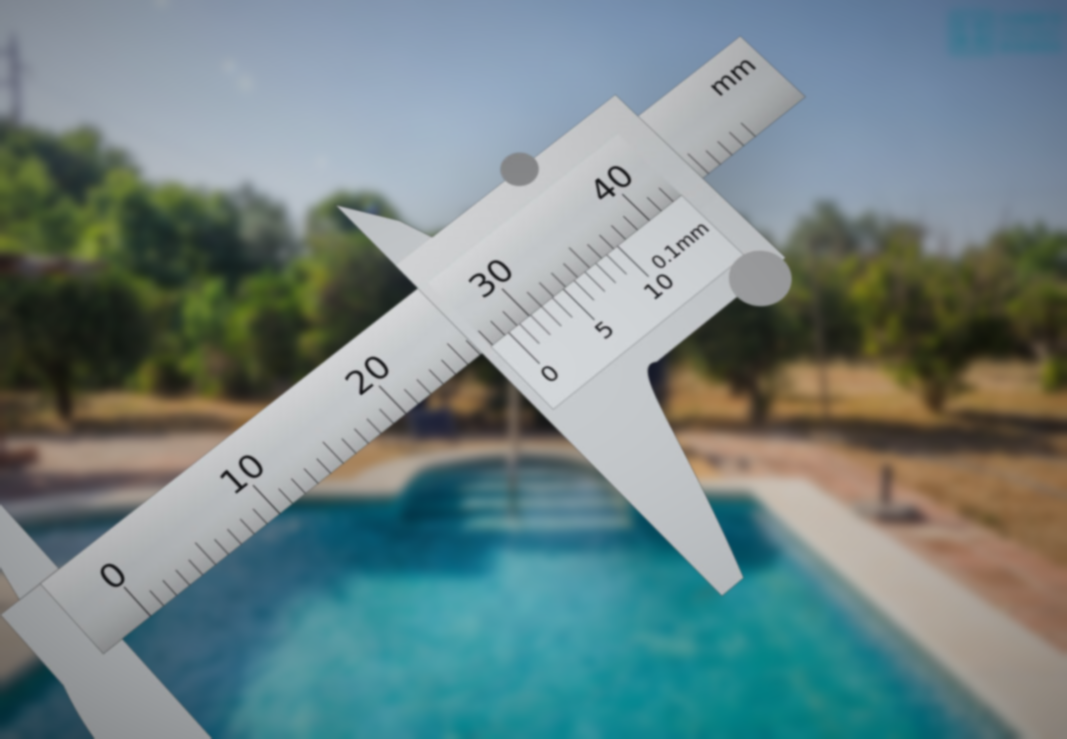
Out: {"value": 28.3, "unit": "mm"}
